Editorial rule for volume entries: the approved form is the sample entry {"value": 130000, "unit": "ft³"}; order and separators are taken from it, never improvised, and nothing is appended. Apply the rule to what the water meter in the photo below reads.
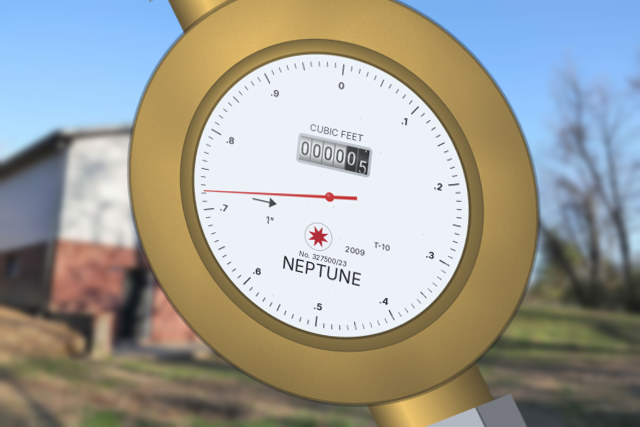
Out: {"value": 4.72, "unit": "ft³"}
